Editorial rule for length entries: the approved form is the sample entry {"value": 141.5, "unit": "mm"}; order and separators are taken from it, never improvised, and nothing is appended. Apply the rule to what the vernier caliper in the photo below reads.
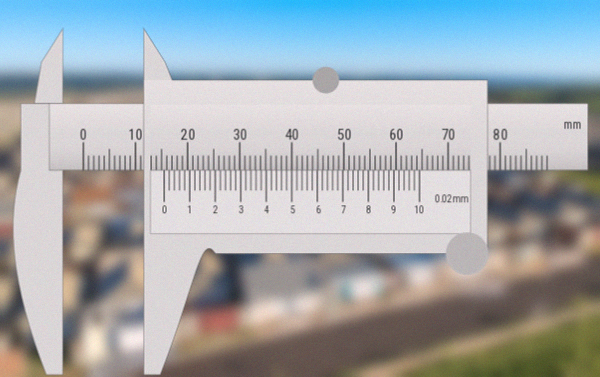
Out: {"value": 15.5, "unit": "mm"}
